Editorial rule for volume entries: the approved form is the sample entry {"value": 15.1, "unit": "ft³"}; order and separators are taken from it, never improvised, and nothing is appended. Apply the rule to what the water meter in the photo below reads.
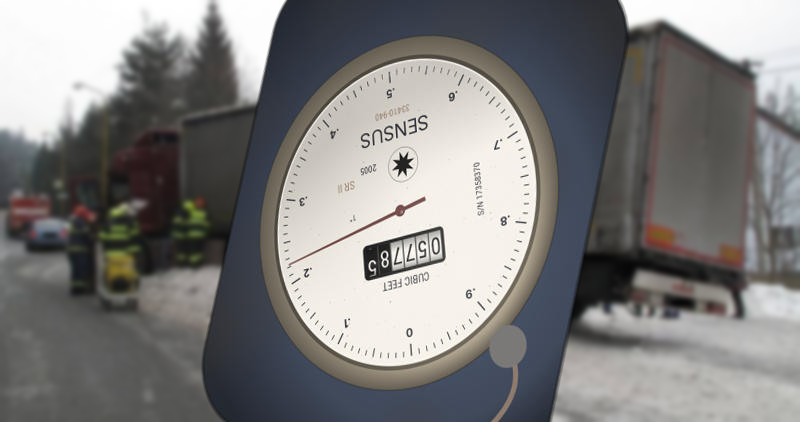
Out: {"value": 57785.22, "unit": "ft³"}
